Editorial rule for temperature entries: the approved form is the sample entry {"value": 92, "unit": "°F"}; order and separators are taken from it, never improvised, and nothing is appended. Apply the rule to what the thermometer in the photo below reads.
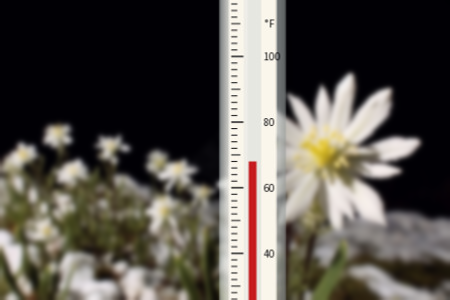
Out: {"value": 68, "unit": "°F"}
